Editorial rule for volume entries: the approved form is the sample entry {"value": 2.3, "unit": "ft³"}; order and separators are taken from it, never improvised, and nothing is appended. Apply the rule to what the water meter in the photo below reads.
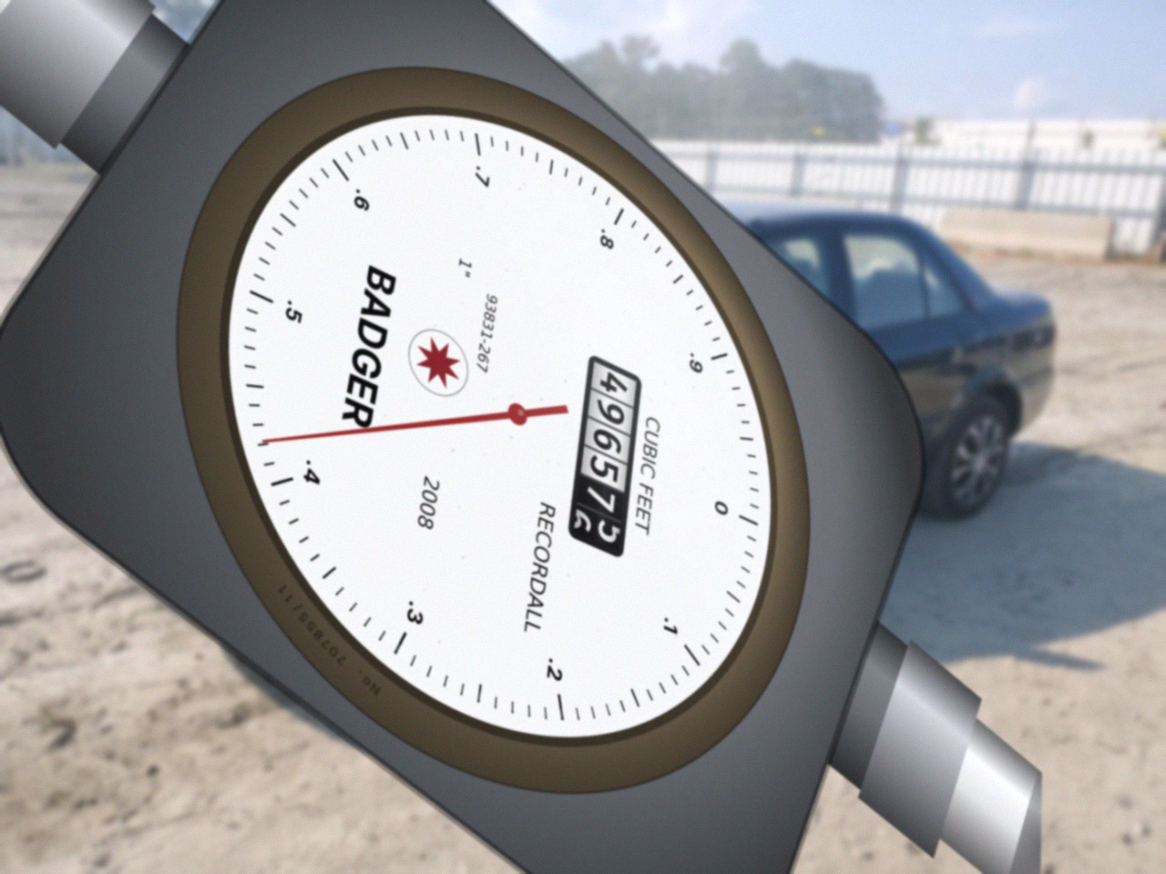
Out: {"value": 496575.42, "unit": "ft³"}
